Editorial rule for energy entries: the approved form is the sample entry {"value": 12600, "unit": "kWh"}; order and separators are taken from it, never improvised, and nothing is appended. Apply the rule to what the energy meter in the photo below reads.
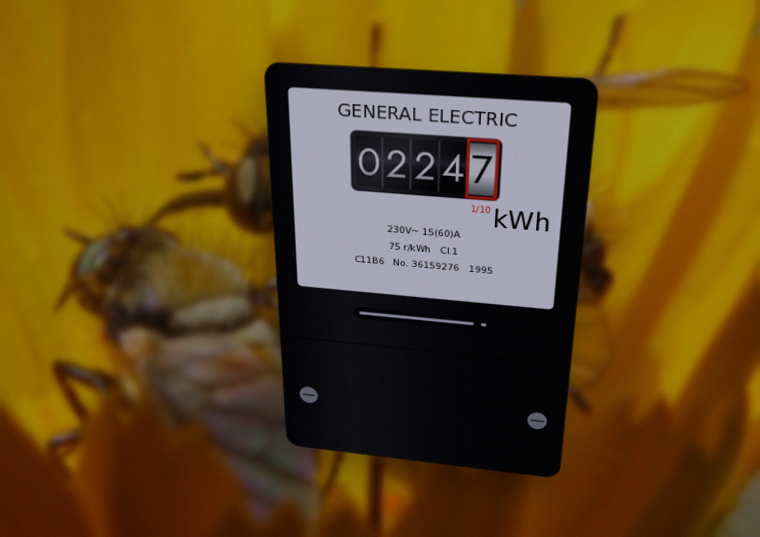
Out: {"value": 224.7, "unit": "kWh"}
